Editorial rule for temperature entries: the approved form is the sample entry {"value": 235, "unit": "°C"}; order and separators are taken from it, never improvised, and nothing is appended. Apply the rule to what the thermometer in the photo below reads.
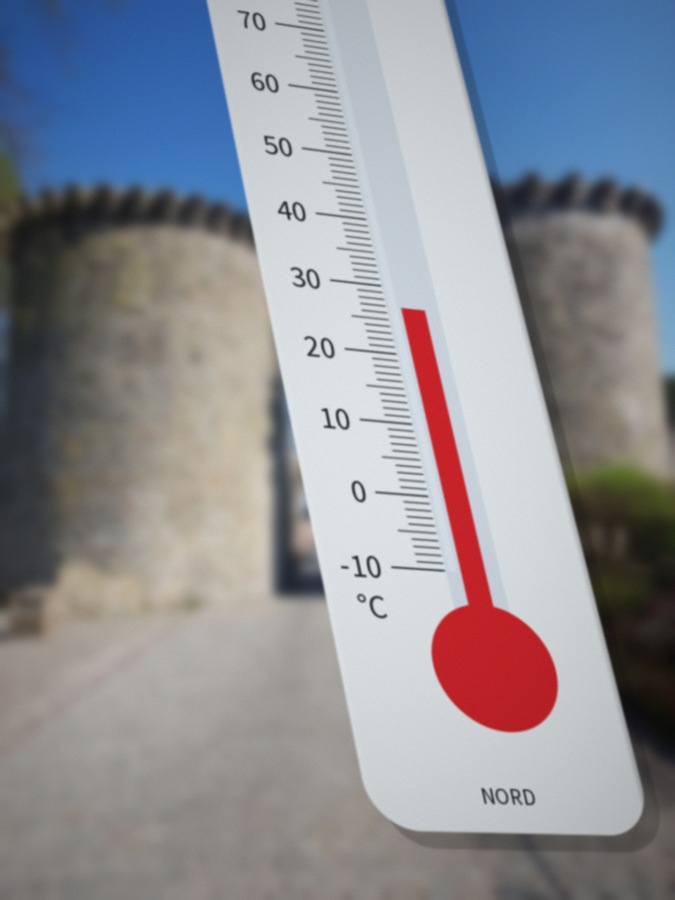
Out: {"value": 27, "unit": "°C"}
